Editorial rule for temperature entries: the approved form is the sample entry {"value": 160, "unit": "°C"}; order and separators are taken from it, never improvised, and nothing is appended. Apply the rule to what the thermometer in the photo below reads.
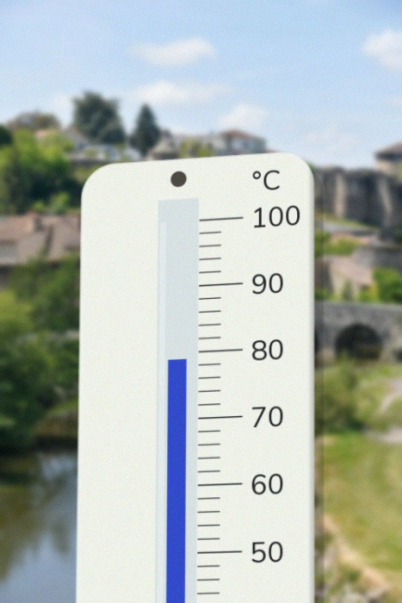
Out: {"value": 79, "unit": "°C"}
